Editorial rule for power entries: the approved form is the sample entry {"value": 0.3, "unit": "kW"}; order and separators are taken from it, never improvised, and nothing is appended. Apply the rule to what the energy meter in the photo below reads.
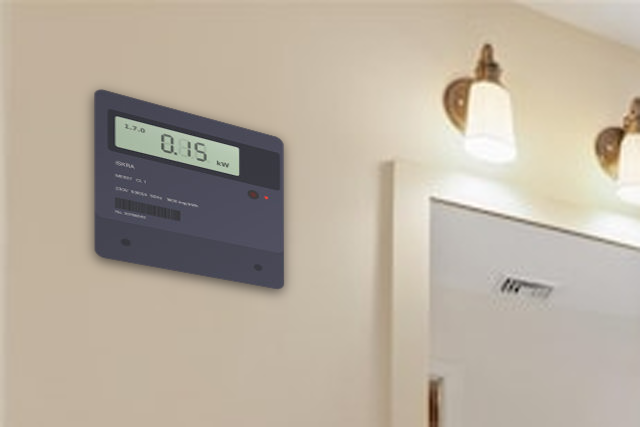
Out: {"value": 0.15, "unit": "kW"}
